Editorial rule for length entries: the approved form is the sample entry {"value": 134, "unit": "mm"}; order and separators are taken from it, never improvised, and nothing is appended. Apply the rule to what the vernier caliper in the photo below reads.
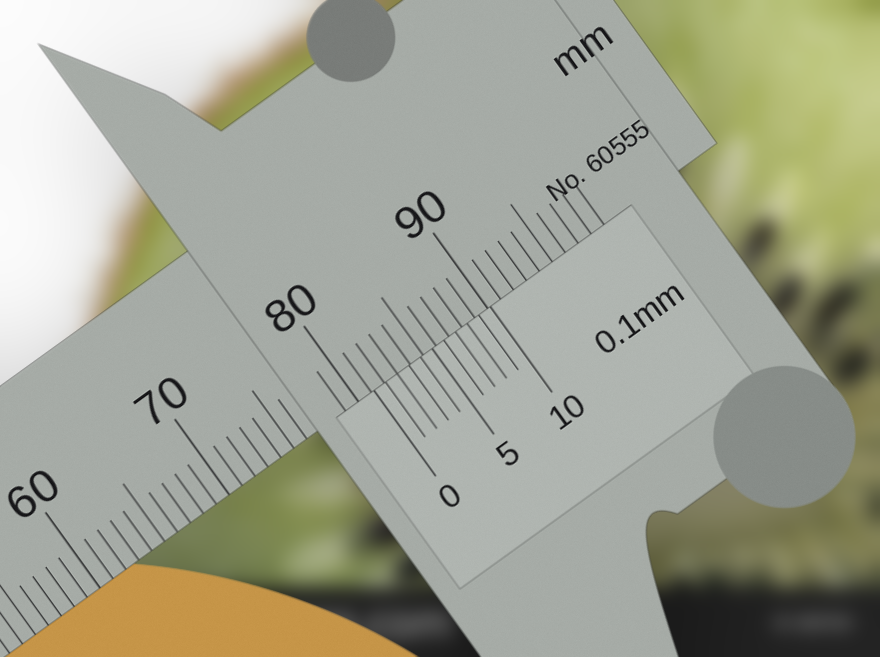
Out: {"value": 81.2, "unit": "mm"}
